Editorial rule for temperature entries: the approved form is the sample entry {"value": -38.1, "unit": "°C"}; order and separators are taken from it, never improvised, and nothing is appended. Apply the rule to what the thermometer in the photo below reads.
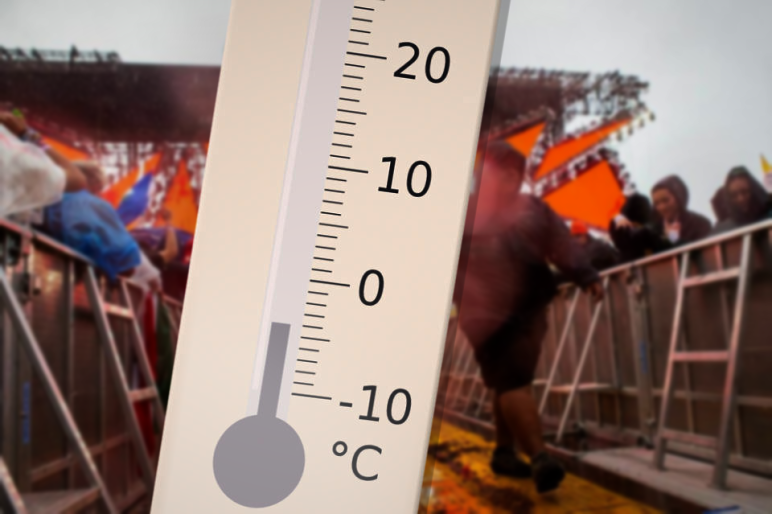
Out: {"value": -4, "unit": "°C"}
